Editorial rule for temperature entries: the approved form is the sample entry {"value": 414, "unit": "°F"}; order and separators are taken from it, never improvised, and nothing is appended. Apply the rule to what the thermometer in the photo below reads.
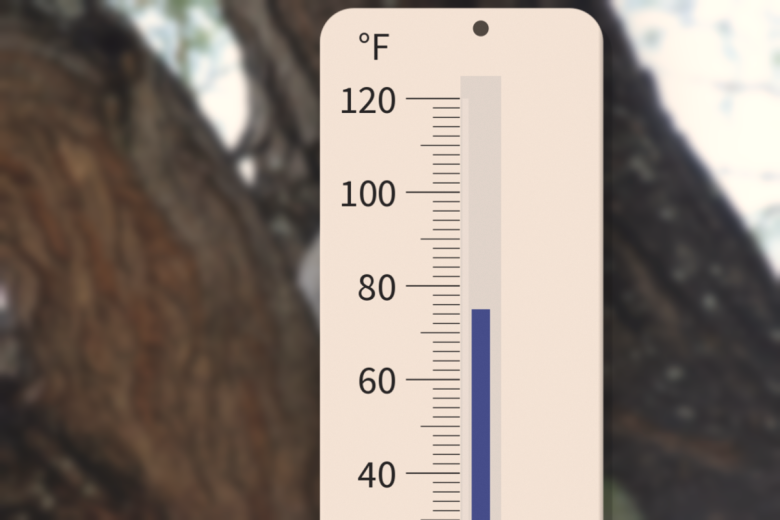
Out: {"value": 75, "unit": "°F"}
